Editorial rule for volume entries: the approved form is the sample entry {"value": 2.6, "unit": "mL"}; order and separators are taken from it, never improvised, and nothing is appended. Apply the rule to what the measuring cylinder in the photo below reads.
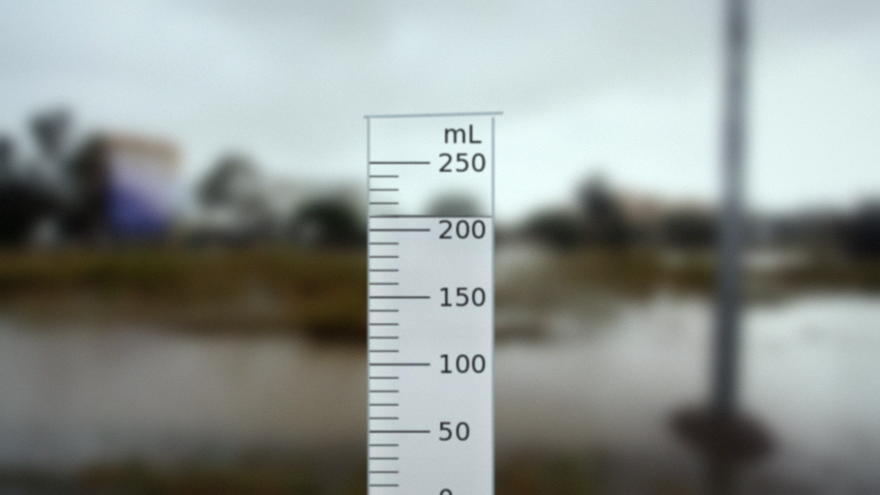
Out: {"value": 210, "unit": "mL"}
